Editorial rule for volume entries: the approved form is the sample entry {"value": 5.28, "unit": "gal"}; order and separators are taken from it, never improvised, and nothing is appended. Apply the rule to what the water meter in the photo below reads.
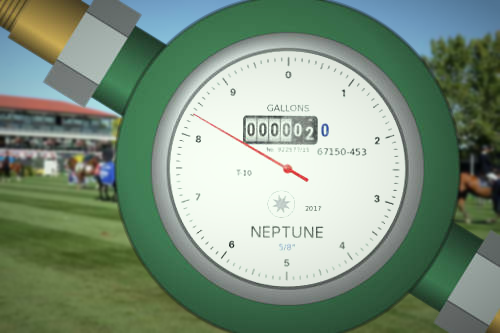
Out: {"value": 18.3, "unit": "gal"}
